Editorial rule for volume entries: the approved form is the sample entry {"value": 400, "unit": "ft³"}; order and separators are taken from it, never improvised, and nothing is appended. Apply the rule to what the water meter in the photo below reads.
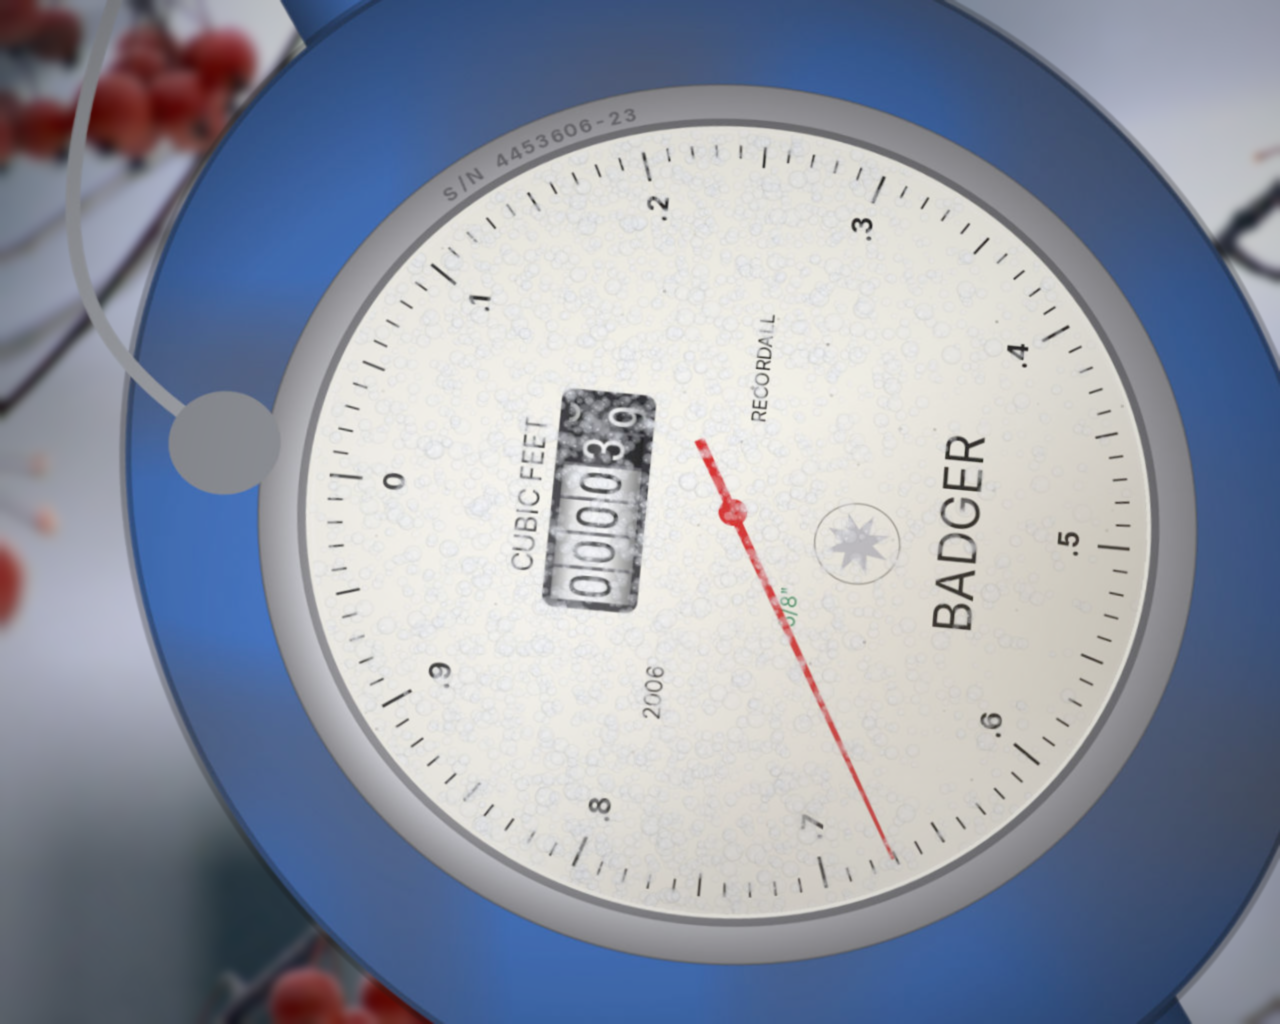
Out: {"value": 38.67, "unit": "ft³"}
